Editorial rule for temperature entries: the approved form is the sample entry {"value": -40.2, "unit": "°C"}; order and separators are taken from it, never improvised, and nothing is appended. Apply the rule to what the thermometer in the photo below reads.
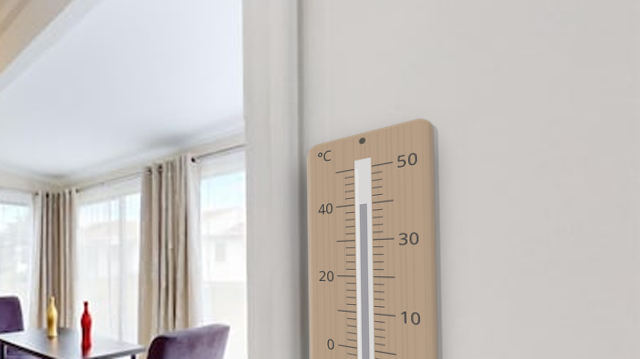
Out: {"value": 40, "unit": "°C"}
